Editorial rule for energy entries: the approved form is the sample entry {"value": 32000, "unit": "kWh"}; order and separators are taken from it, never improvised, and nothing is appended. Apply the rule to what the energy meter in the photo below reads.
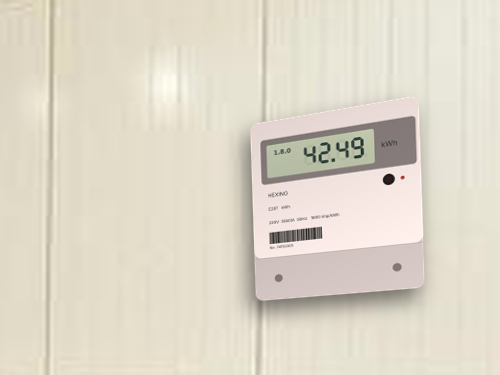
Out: {"value": 42.49, "unit": "kWh"}
